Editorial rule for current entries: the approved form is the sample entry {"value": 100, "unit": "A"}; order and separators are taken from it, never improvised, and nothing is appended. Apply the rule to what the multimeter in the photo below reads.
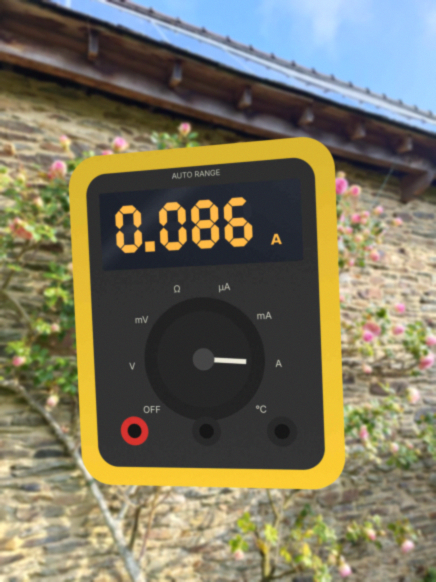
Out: {"value": 0.086, "unit": "A"}
